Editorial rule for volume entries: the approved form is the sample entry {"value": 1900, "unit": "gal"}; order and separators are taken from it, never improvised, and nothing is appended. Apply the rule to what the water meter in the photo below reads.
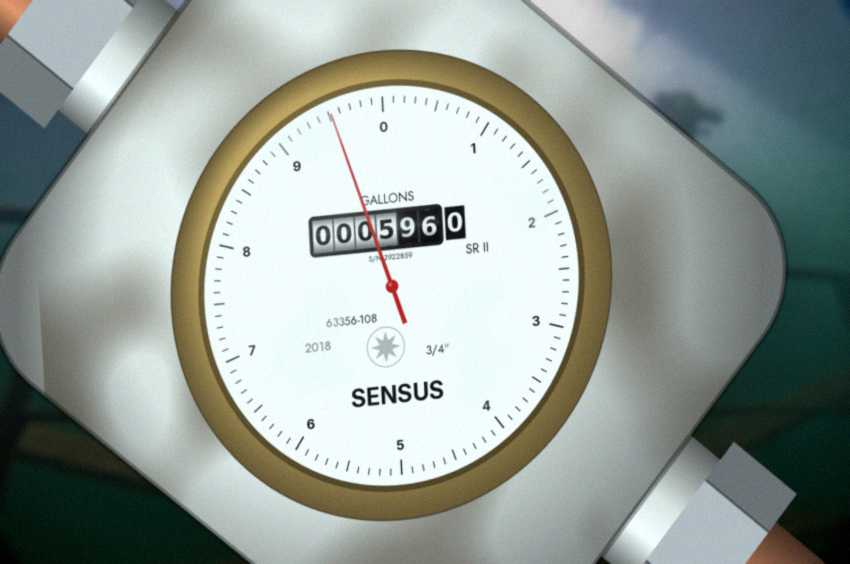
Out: {"value": 5959.5, "unit": "gal"}
